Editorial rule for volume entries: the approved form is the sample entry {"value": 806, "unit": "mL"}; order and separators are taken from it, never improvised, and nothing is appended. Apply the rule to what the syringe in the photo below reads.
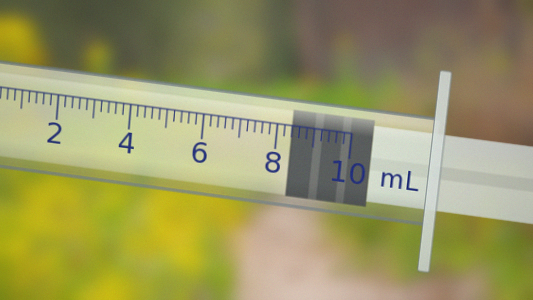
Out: {"value": 8.4, "unit": "mL"}
